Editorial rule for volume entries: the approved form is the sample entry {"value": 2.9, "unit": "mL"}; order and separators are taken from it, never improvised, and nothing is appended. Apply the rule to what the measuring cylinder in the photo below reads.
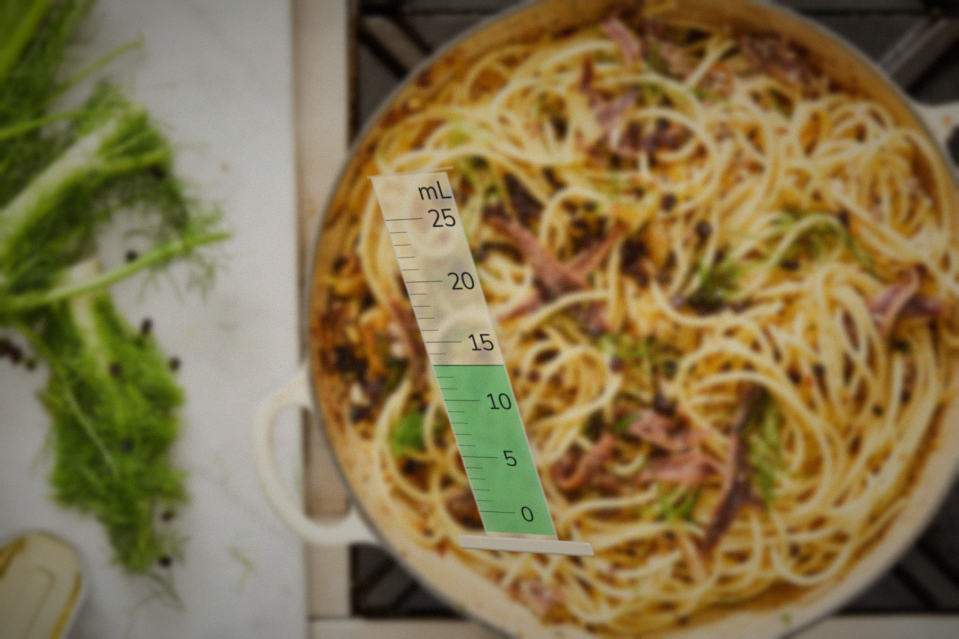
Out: {"value": 13, "unit": "mL"}
